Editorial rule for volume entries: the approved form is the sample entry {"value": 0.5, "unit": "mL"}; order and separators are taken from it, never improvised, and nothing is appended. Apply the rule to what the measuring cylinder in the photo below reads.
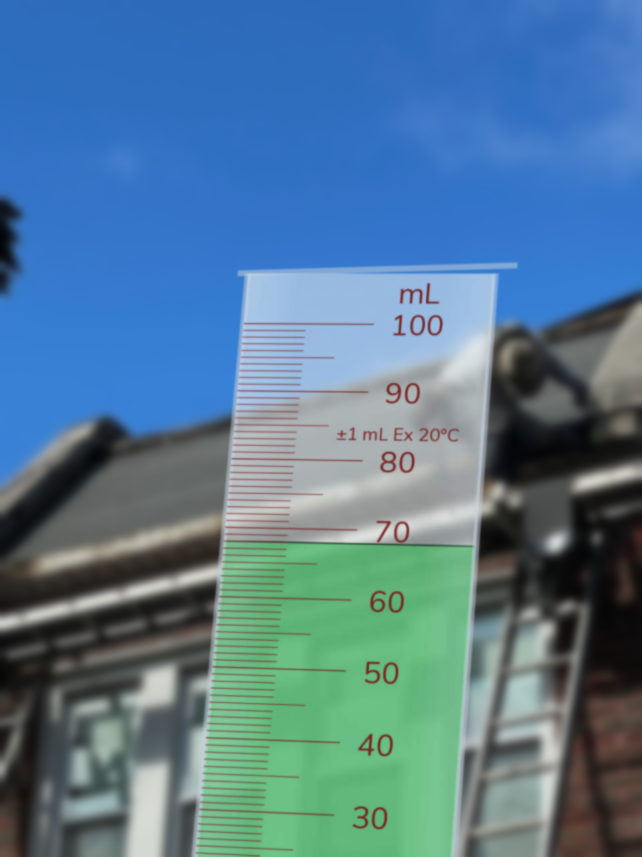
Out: {"value": 68, "unit": "mL"}
